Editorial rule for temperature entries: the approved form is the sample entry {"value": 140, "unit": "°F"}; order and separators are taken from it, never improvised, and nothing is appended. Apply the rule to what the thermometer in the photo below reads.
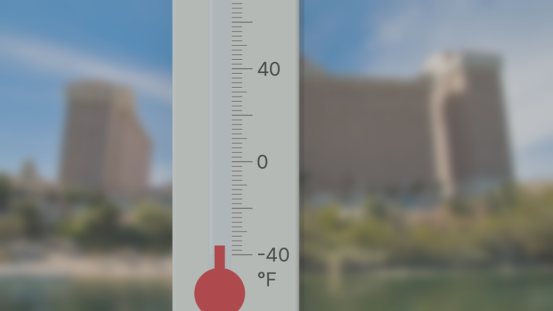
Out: {"value": -36, "unit": "°F"}
